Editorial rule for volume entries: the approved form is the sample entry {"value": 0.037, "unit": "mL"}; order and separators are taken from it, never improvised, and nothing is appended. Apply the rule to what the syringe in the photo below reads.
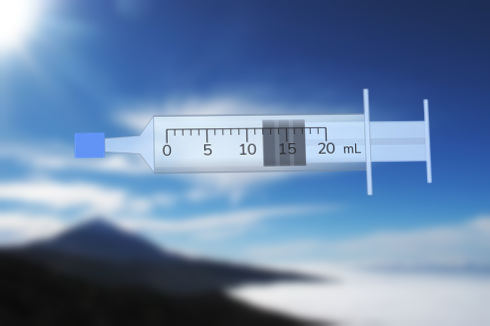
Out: {"value": 12, "unit": "mL"}
